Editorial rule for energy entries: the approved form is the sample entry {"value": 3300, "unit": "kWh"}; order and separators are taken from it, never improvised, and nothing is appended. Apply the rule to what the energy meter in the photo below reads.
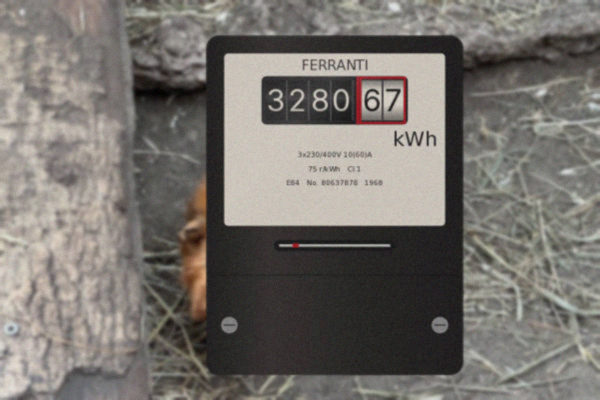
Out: {"value": 3280.67, "unit": "kWh"}
